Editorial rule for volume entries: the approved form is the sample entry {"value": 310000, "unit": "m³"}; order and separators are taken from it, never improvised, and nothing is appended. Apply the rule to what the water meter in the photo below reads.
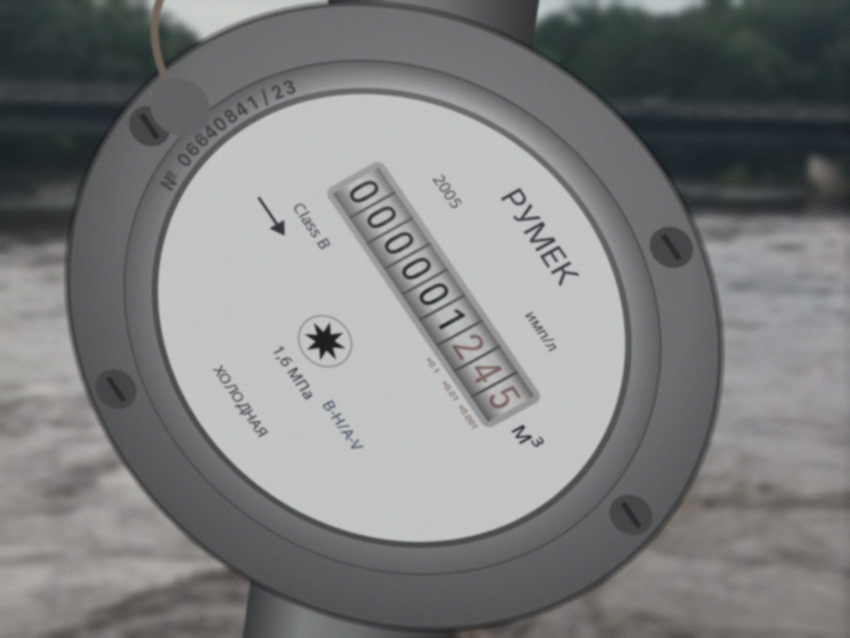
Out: {"value": 1.245, "unit": "m³"}
